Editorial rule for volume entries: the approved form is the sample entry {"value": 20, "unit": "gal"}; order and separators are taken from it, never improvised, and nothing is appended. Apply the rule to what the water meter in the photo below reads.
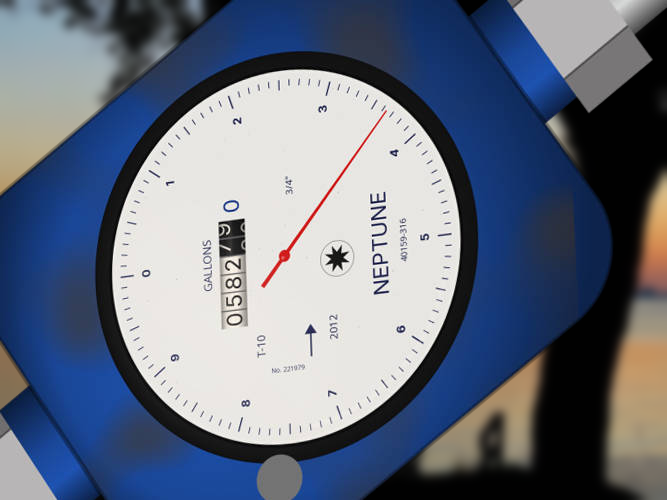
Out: {"value": 582793.6, "unit": "gal"}
